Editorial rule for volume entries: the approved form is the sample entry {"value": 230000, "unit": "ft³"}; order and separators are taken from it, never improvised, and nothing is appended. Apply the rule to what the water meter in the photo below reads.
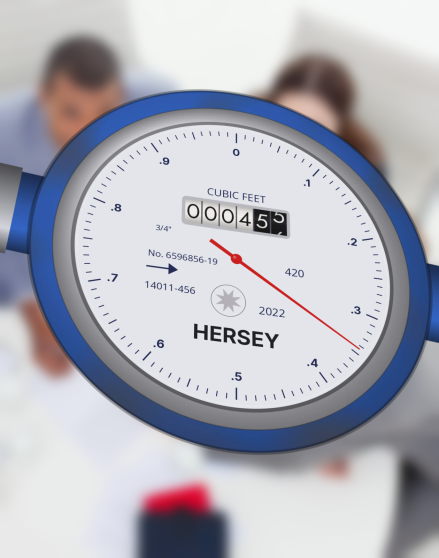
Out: {"value": 455.34, "unit": "ft³"}
